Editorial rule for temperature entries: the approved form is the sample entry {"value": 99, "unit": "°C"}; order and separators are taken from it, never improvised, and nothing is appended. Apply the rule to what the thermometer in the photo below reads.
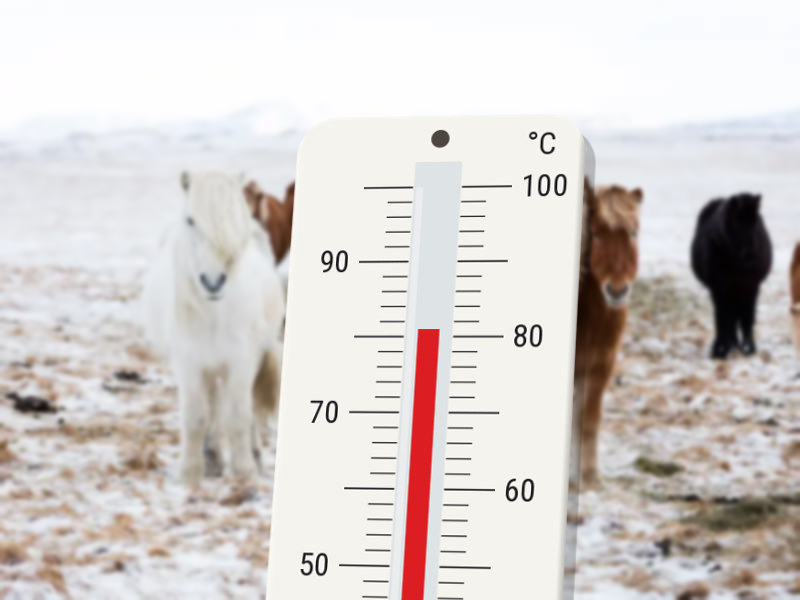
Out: {"value": 81, "unit": "°C"}
